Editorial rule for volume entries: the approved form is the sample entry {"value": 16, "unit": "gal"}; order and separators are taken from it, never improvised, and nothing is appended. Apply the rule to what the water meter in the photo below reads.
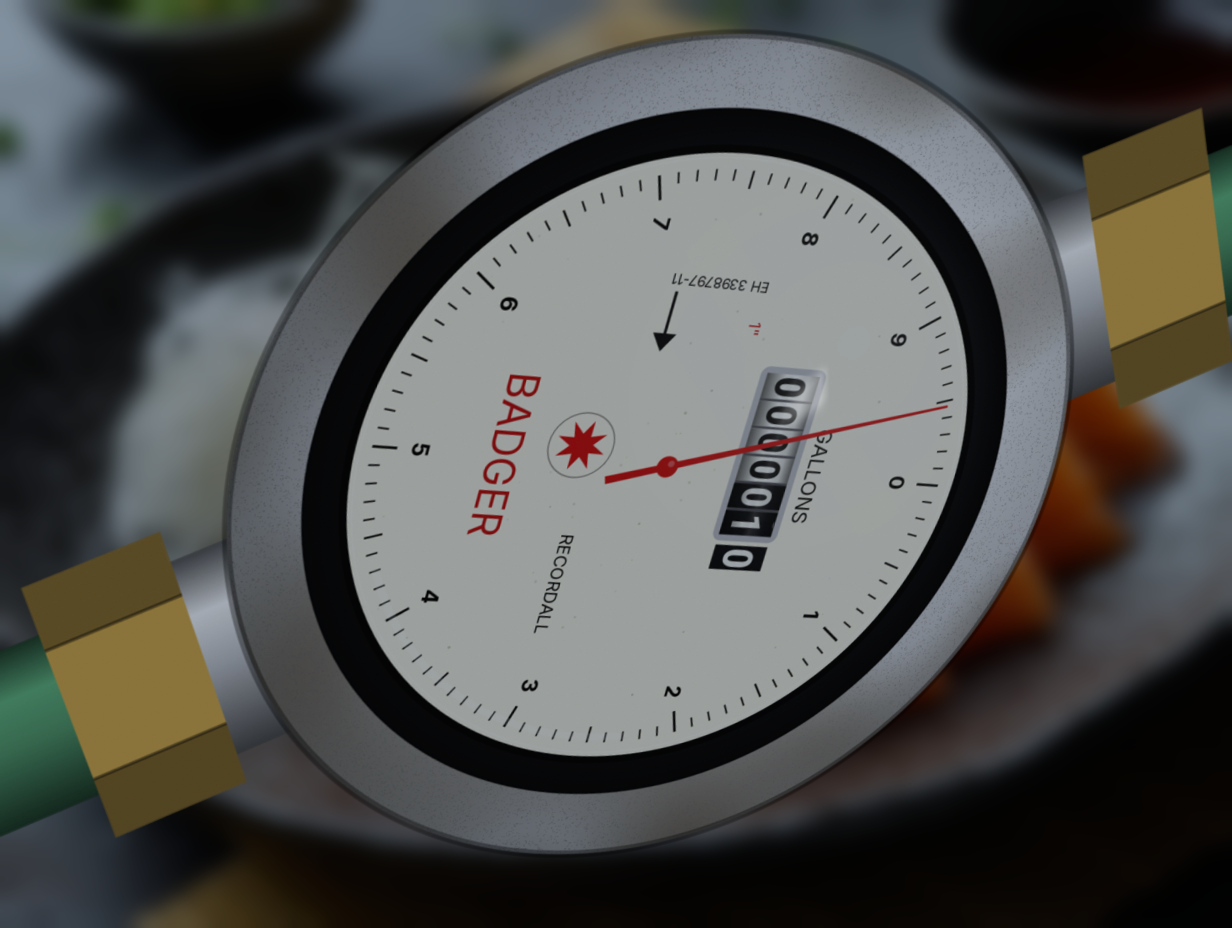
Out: {"value": 9.5, "unit": "gal"}
